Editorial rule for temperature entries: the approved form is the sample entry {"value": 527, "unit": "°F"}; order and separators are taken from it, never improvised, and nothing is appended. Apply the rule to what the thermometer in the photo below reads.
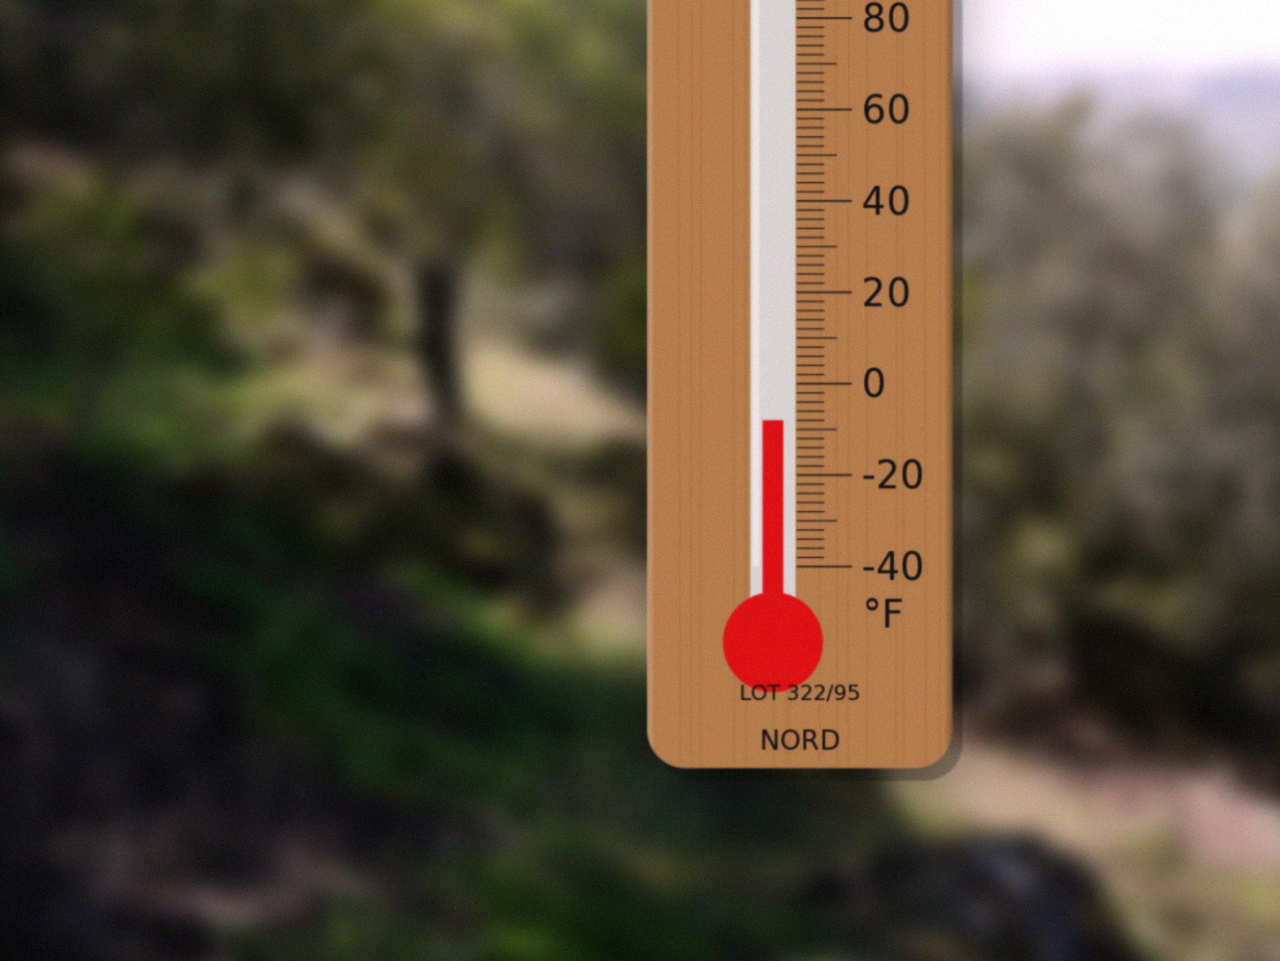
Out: {"value": -8, "unit": "°F"}
